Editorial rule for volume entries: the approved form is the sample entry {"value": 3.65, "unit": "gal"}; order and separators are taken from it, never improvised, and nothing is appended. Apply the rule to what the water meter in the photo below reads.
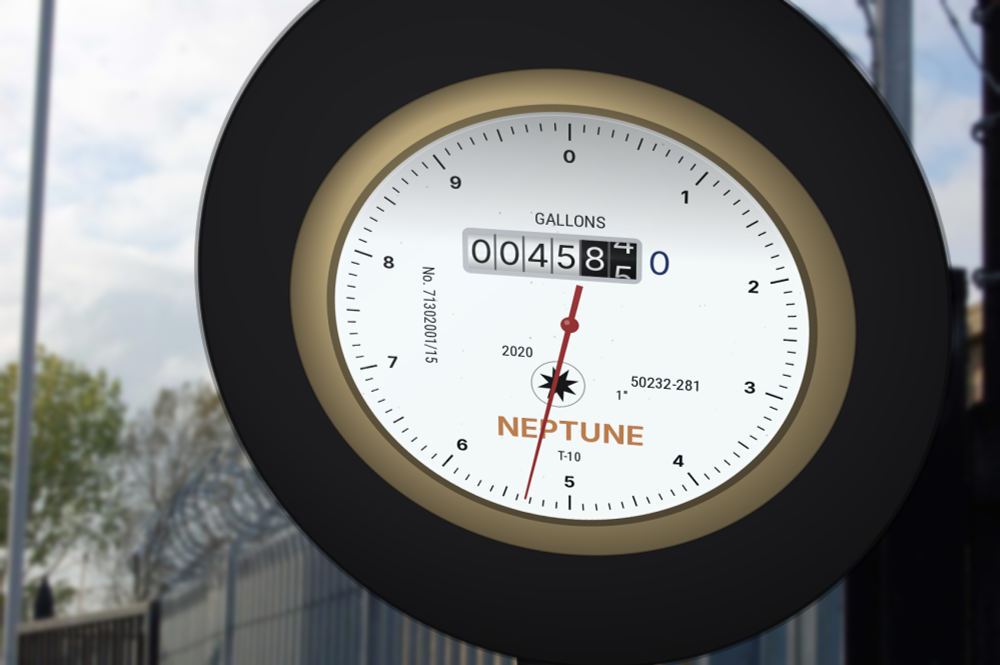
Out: {"value": 45845.3, "unit": "gal"}
